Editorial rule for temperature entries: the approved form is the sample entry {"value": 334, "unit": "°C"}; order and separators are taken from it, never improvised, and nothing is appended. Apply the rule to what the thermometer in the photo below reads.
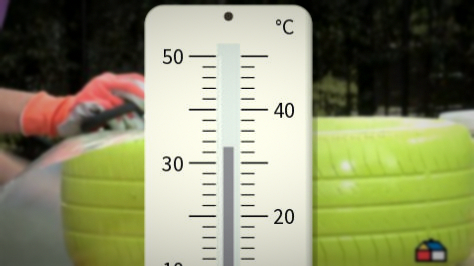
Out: {"value": 33, "unit": "°C"}
